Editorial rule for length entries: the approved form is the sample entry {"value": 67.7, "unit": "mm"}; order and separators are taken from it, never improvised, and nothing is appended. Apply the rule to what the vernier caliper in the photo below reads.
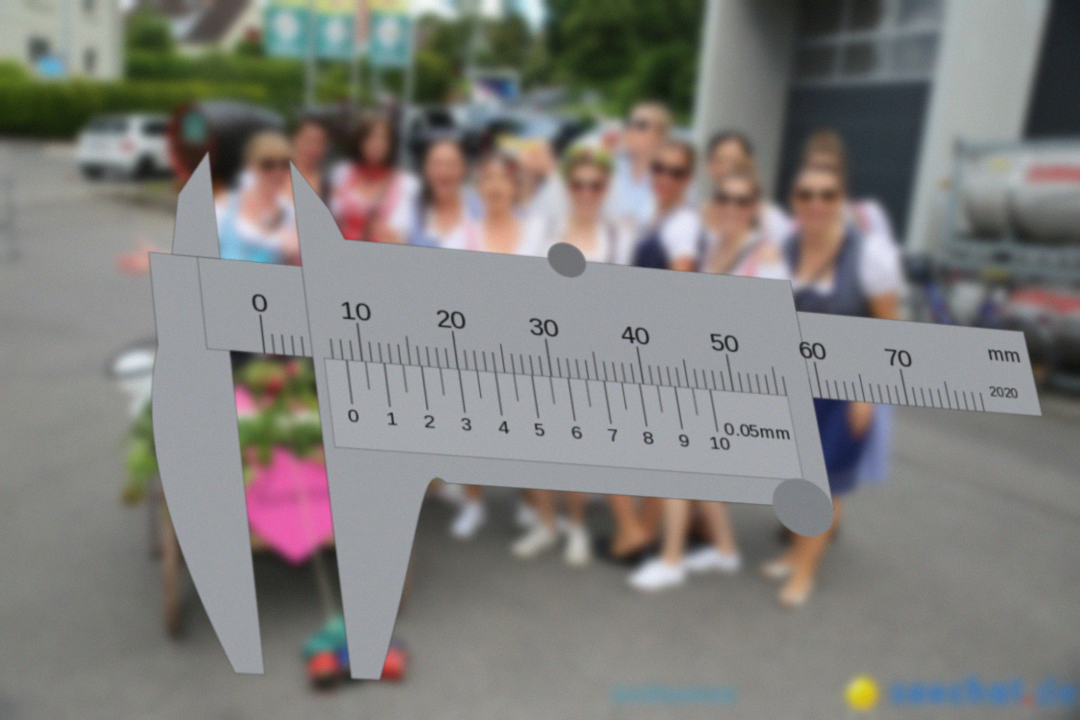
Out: {"value": 8.4, "unit": "mm"}
